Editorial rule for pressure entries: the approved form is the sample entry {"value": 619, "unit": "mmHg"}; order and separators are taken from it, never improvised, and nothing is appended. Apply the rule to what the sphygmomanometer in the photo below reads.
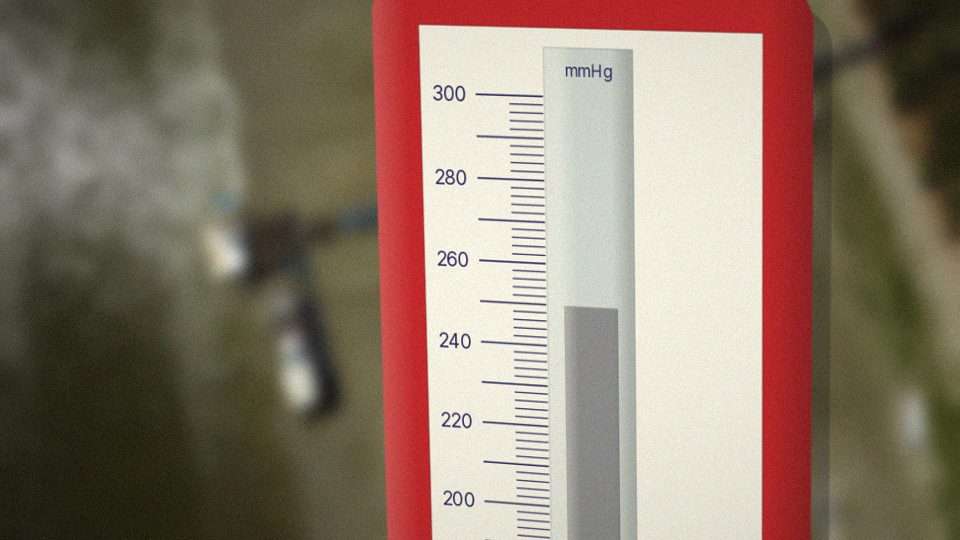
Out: {"value": 250, "unit": "mmHg"}
